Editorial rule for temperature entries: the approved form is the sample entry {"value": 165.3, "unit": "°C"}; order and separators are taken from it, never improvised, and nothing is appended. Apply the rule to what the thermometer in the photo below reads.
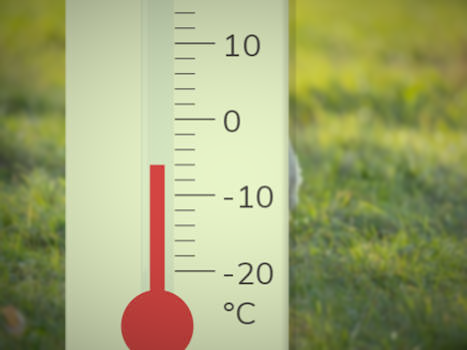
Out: {"value": -6, "unit": "°C"}
